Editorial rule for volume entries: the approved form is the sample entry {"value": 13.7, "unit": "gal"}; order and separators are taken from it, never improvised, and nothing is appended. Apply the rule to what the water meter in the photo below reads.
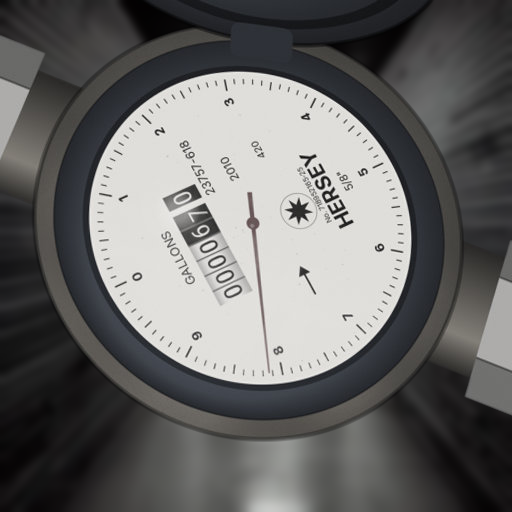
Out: {"value": 668.1, "unit": "gal"}
